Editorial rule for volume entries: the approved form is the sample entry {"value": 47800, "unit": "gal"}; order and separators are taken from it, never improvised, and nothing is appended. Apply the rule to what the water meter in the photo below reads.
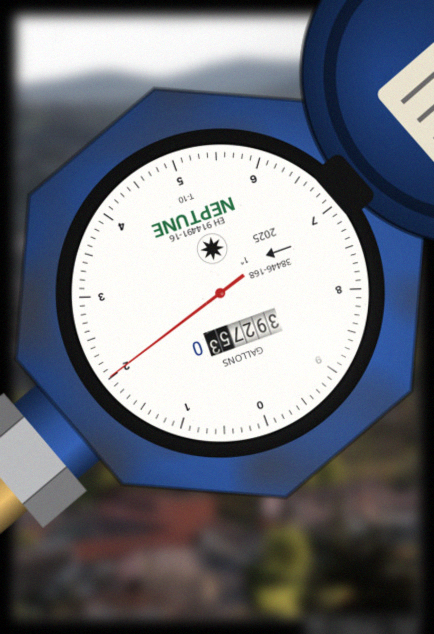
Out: {"value": 3927532.0, "unit": "gal"}
